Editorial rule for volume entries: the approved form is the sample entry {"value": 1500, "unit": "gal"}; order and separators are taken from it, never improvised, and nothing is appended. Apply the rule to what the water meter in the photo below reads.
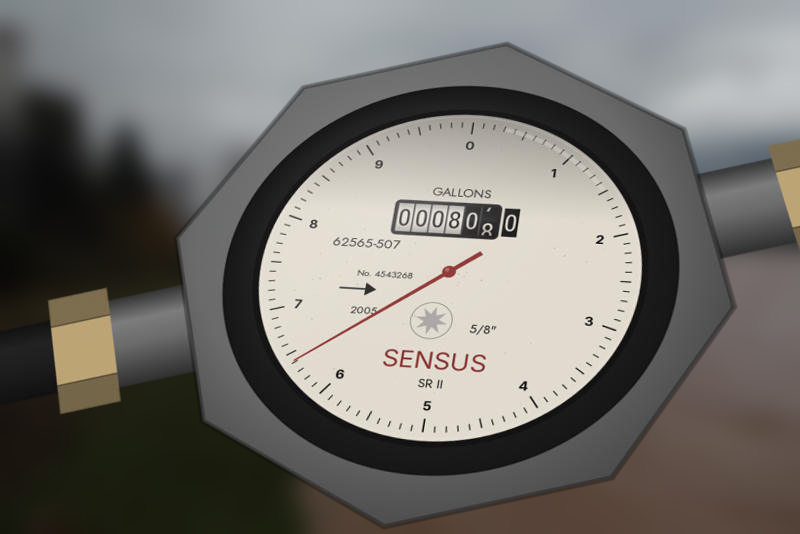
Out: {"value": 8076.4, "unit": "gal"}
